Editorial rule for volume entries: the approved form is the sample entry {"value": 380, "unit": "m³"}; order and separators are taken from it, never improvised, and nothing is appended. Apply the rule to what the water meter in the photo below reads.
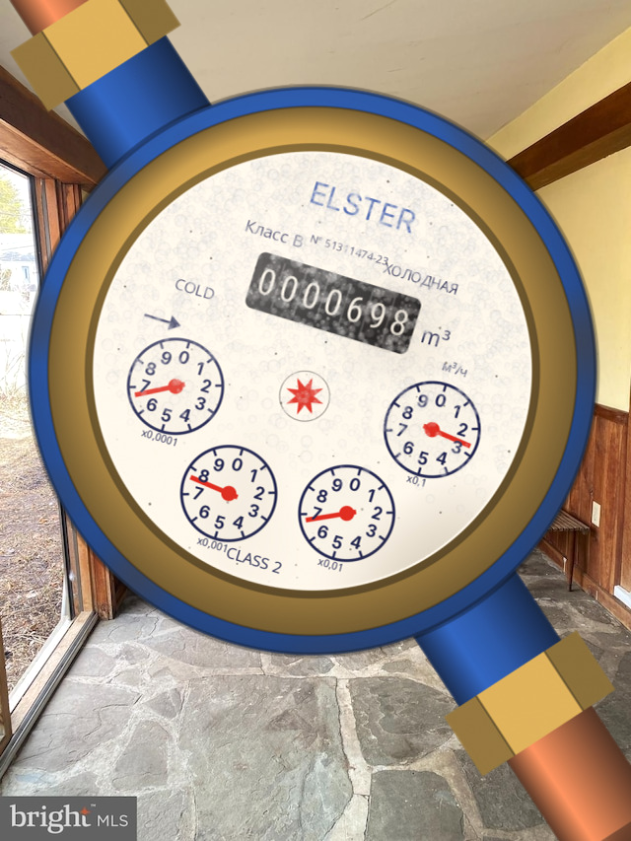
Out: {"value": 698.2676, "unit": "m³"}
